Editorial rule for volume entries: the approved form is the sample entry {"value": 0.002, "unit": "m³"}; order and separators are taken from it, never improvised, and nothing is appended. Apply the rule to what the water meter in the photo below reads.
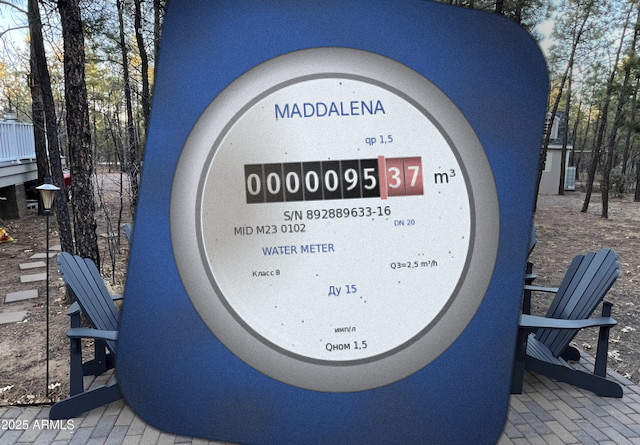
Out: {"value": 95.37, "unit": "m³"}
